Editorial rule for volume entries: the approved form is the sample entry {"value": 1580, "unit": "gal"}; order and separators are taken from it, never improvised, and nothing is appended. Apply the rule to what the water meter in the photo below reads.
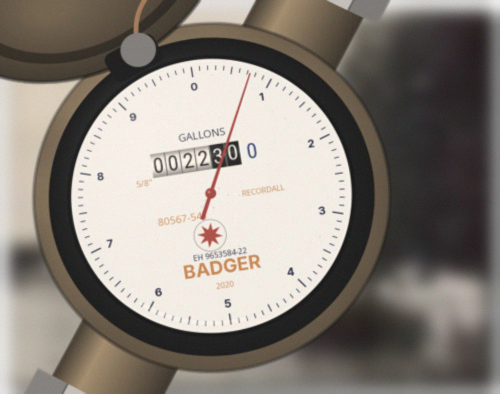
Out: {"value": 22300.7, "unit": "gal"}
